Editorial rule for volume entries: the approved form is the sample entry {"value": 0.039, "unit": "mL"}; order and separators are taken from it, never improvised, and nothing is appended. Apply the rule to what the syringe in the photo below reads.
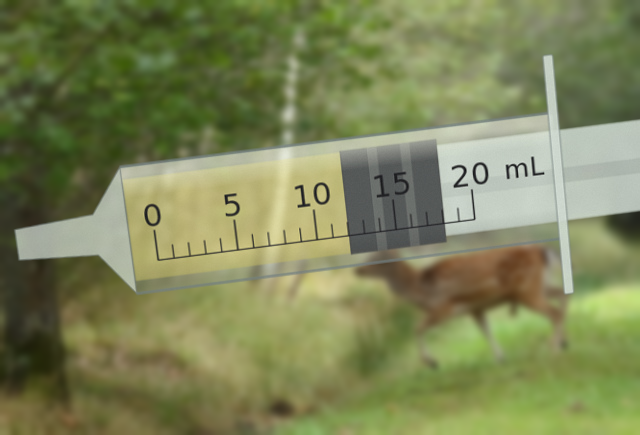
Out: {"value": 12, "unit": "mL"}
